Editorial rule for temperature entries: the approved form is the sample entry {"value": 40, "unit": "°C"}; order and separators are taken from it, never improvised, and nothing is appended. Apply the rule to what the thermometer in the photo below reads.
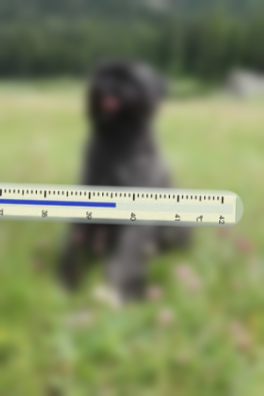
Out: {"value": 39.6, "unit": "°C"}
